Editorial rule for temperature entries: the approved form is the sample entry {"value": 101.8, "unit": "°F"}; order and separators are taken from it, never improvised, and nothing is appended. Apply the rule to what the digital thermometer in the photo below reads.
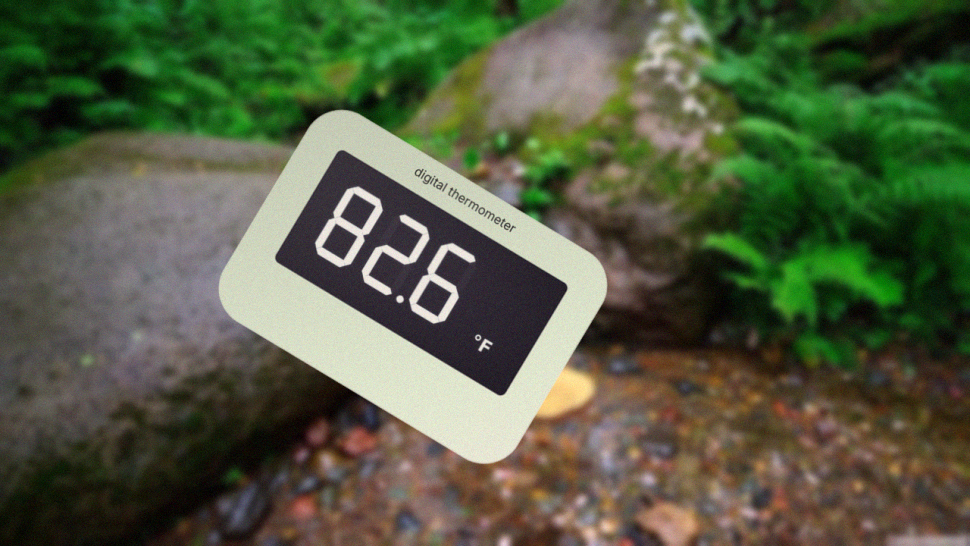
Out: {"value": 82.6, "unit": "°F"}
